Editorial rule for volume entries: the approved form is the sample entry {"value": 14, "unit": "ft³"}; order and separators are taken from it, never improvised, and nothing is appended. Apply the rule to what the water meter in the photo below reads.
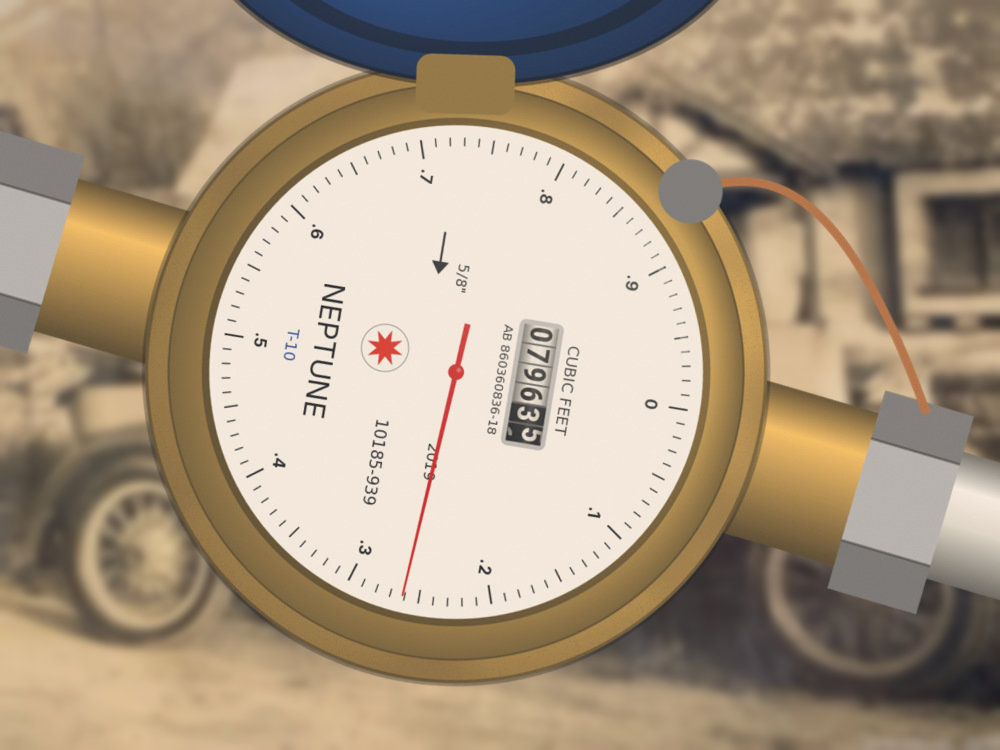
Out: {"value": 79635.26, "unit": "ft³"}
